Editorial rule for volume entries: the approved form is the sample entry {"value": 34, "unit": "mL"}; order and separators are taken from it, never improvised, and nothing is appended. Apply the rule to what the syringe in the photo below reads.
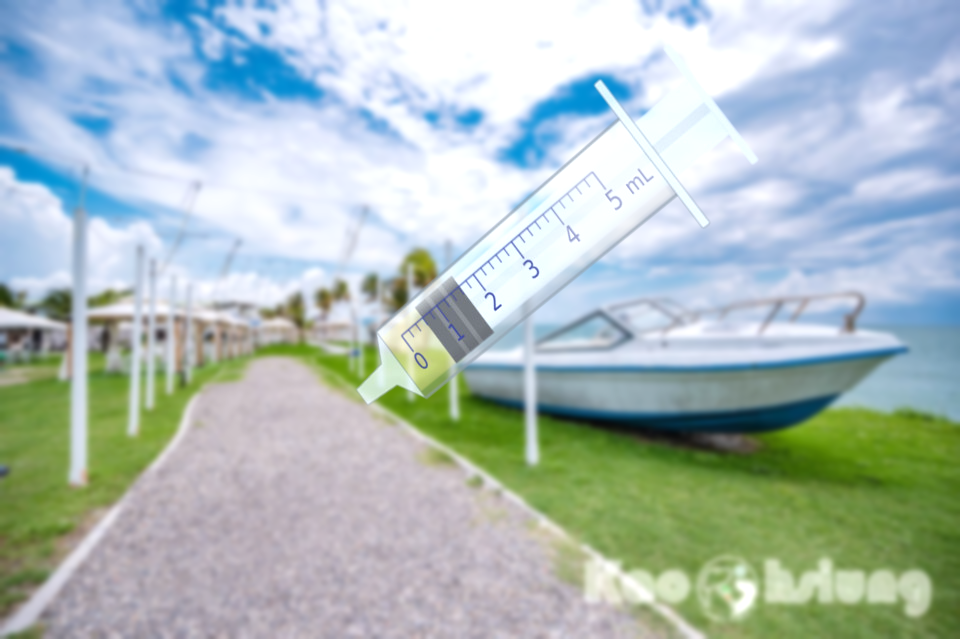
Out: {"value": 0.6, "unit": "mL"}
